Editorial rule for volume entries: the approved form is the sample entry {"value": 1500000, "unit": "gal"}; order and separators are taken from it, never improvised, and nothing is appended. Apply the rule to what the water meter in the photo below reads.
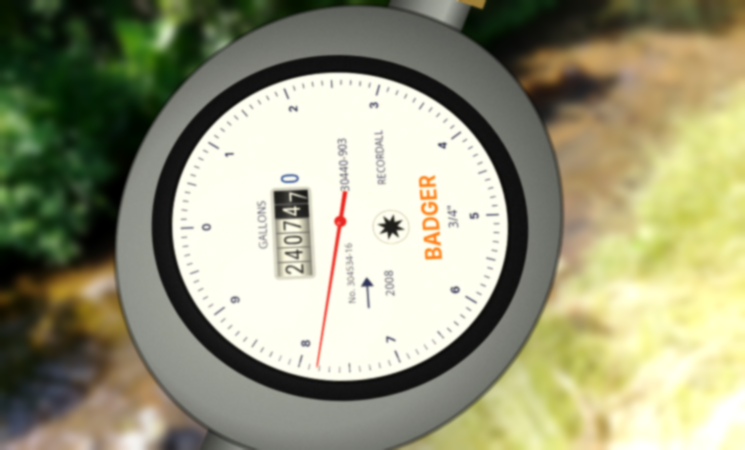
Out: {"value": 2407467.8, "unit": "gal"}
